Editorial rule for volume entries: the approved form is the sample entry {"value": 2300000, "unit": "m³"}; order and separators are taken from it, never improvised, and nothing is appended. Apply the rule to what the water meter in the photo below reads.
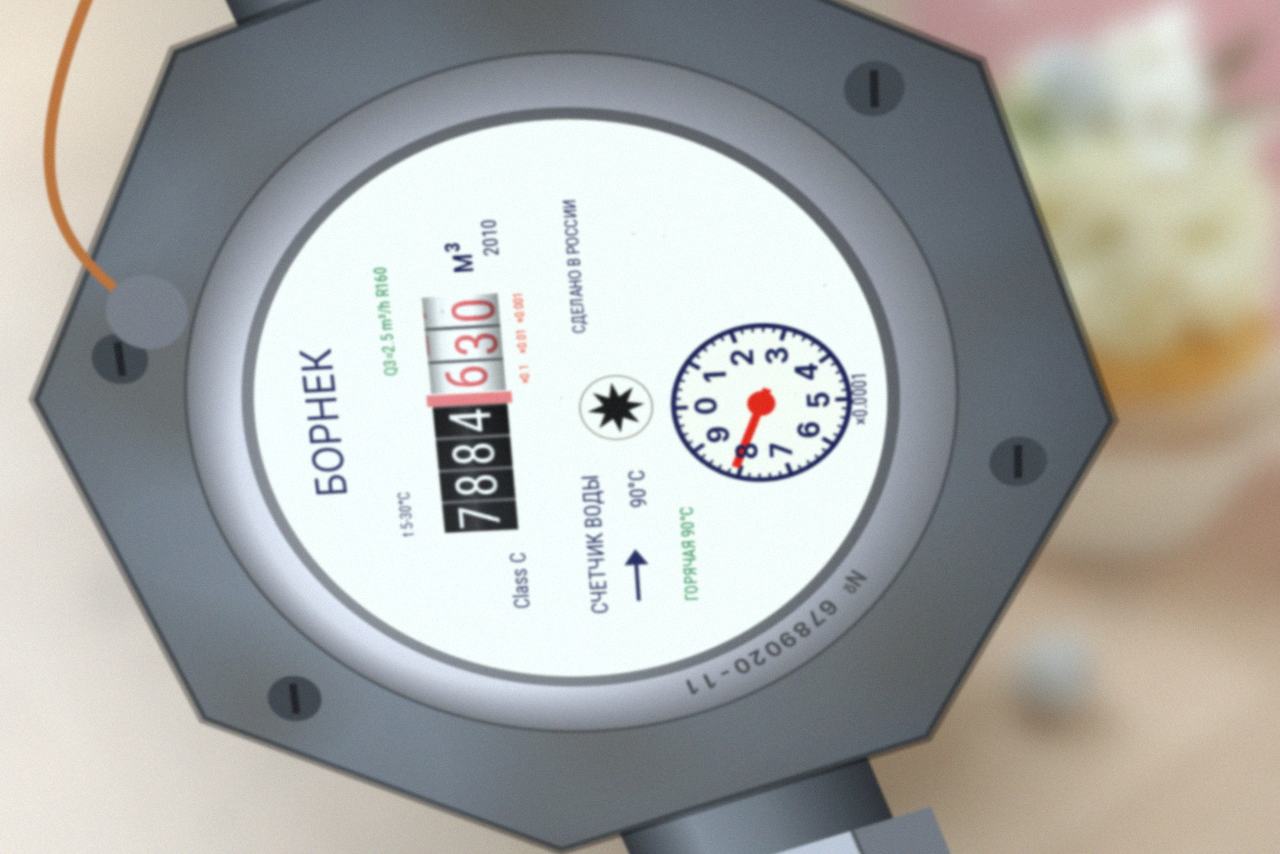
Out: {"value": 7884.6298, "unit": "m³"}
